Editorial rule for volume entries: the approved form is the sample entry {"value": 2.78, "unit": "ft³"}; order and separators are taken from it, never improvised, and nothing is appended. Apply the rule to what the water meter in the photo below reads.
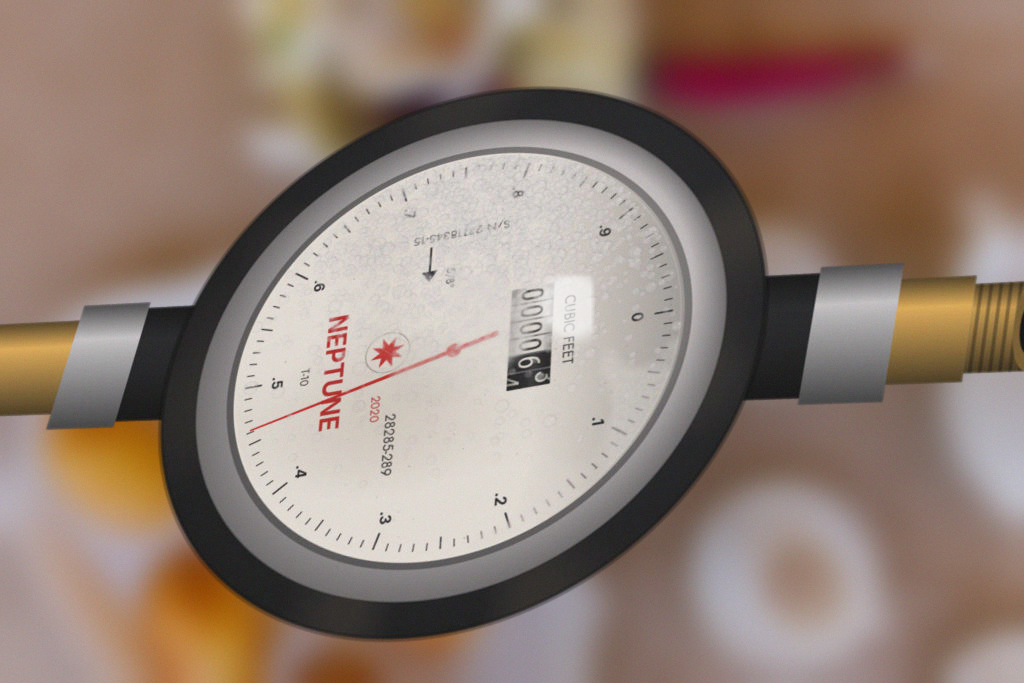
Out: {"value": 63.46, "unit": "ft³"}
